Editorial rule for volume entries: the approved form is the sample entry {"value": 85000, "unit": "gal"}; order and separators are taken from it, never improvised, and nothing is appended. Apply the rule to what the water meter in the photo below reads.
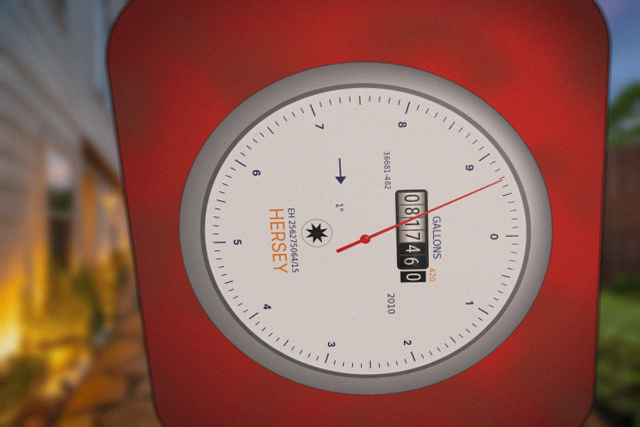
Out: {"value": 817459.3, "unit": "gal"}
